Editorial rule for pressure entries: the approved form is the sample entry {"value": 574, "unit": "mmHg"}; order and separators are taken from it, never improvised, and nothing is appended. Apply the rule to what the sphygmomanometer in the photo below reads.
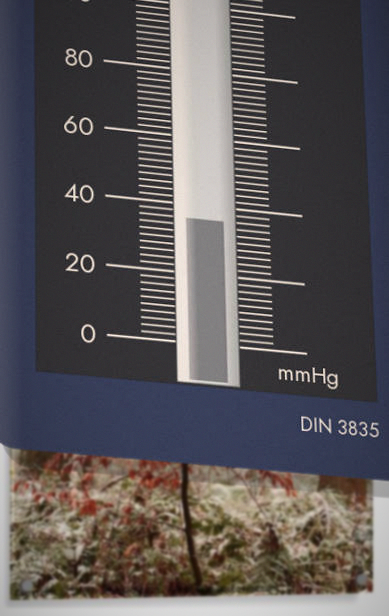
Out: {"value": 36, "unit": "mmHg"}
